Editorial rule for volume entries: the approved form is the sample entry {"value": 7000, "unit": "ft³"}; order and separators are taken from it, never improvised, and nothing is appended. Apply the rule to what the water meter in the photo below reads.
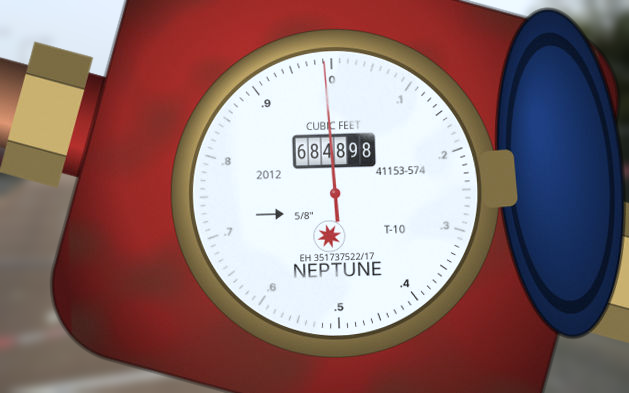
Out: {"value": 684897.99, "unit": "ft³"}
